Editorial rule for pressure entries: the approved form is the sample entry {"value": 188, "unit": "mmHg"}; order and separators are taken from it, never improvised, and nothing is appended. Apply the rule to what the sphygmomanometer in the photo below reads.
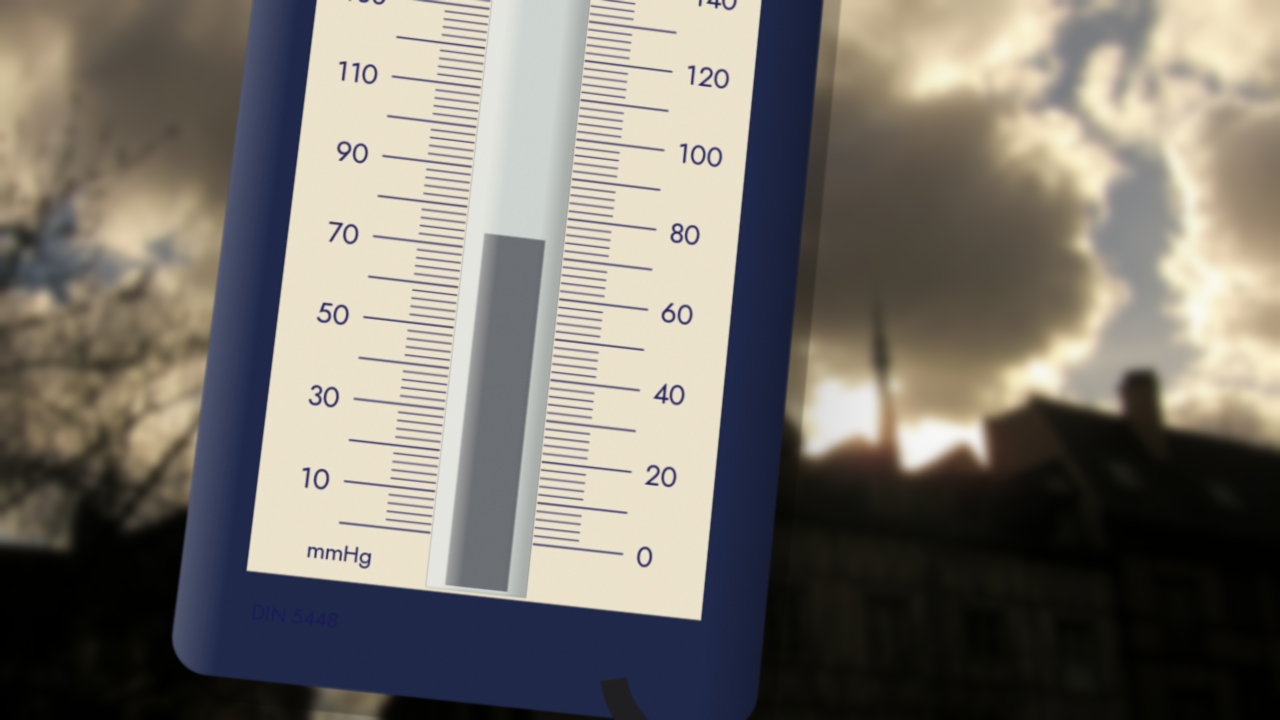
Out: {"value": 74, "unit": "mmHg"}
